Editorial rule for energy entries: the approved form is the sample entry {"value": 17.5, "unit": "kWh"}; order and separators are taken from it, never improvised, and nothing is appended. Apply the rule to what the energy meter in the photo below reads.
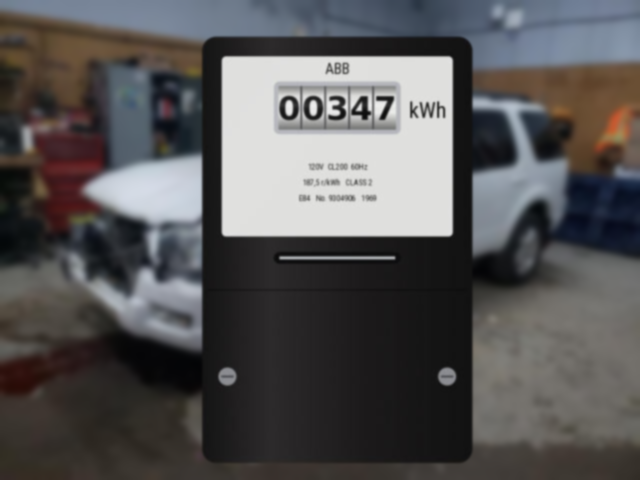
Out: {"value": 347, "unit": "kWh"}
